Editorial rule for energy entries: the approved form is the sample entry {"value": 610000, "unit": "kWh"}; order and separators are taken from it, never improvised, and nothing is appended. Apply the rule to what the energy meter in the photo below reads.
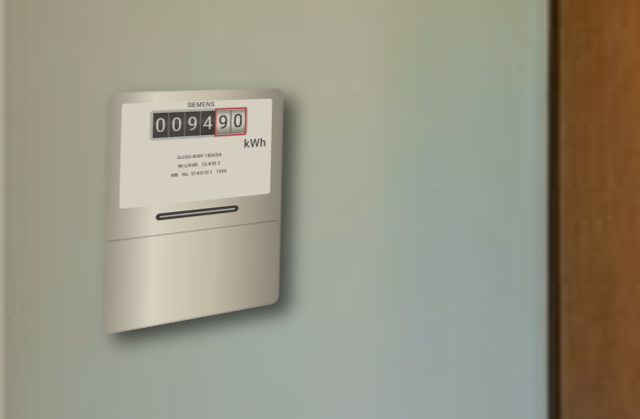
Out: {"value": 94.90, "unit": "kWh"}
